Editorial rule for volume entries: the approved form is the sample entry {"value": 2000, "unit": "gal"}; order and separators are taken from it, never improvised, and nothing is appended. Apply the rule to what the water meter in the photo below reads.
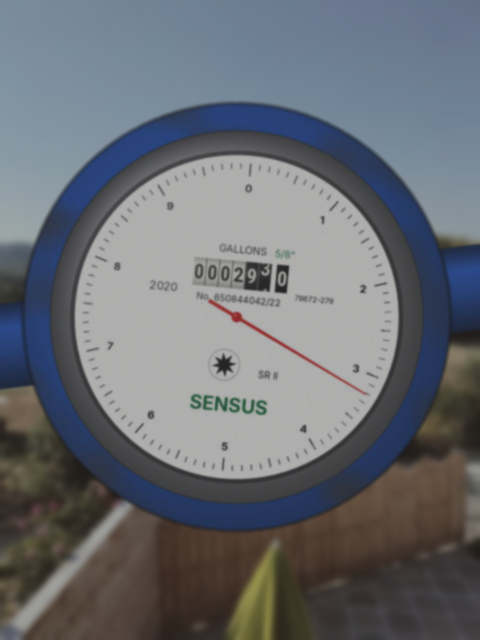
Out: {"value": 2933.2, "unit": "gal"}
